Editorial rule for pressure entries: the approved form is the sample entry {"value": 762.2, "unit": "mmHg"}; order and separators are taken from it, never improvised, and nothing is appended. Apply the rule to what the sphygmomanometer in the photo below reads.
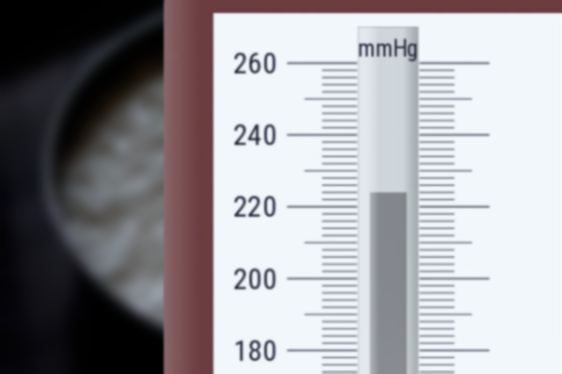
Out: {"value": 224, "unit": "mmHg"}
